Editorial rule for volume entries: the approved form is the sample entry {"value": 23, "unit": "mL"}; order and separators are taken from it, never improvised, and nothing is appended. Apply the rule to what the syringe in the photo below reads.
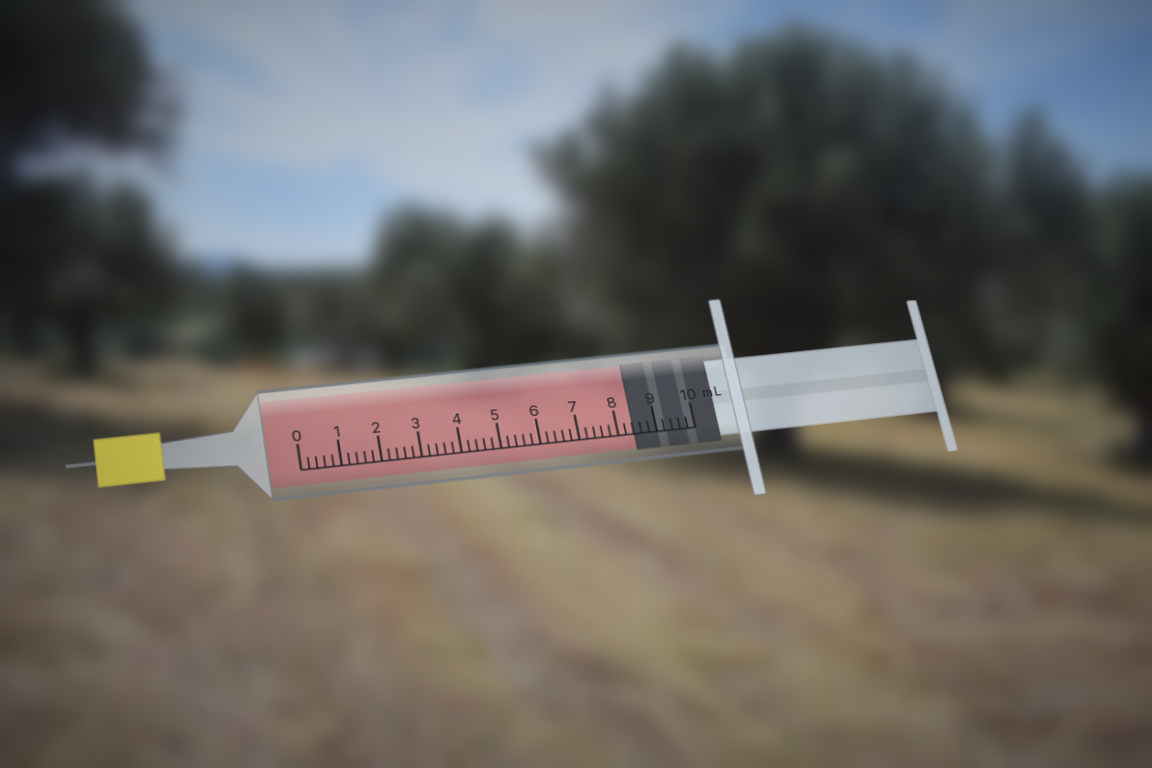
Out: {"value": 8.4, "unit": "mL"}
